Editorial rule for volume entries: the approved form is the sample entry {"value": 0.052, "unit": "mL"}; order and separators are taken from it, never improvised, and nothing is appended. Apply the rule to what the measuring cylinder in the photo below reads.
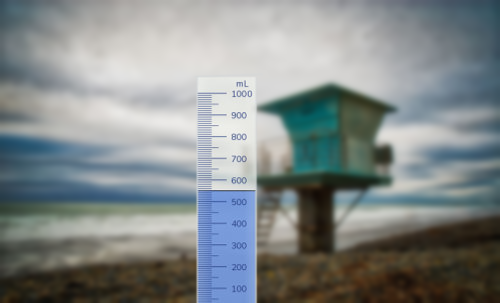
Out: {"value": 550, "unit": "mL"}
